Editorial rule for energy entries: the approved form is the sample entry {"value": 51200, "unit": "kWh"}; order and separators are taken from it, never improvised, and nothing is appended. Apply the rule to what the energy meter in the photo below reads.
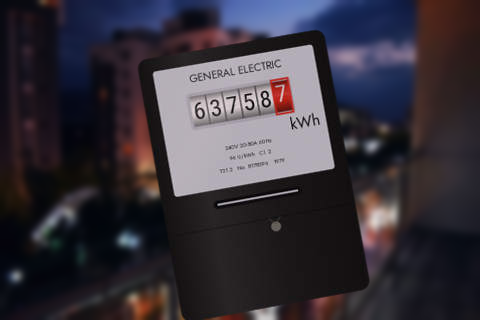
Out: {"value": 63758.7, "unit": "kWh"}
